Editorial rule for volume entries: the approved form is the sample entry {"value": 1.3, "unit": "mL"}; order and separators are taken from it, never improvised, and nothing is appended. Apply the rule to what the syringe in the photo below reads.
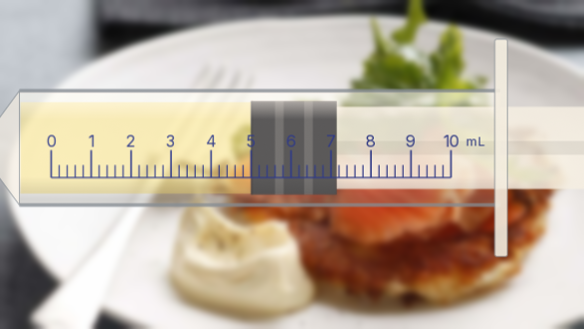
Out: {"value": 5, "unit": "mL"}
